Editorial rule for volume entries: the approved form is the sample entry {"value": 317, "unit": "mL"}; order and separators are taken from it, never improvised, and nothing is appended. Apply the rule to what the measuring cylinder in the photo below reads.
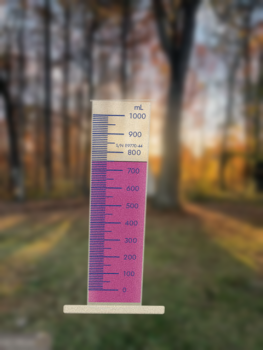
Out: {"value": 750, "unit": "mL"}
